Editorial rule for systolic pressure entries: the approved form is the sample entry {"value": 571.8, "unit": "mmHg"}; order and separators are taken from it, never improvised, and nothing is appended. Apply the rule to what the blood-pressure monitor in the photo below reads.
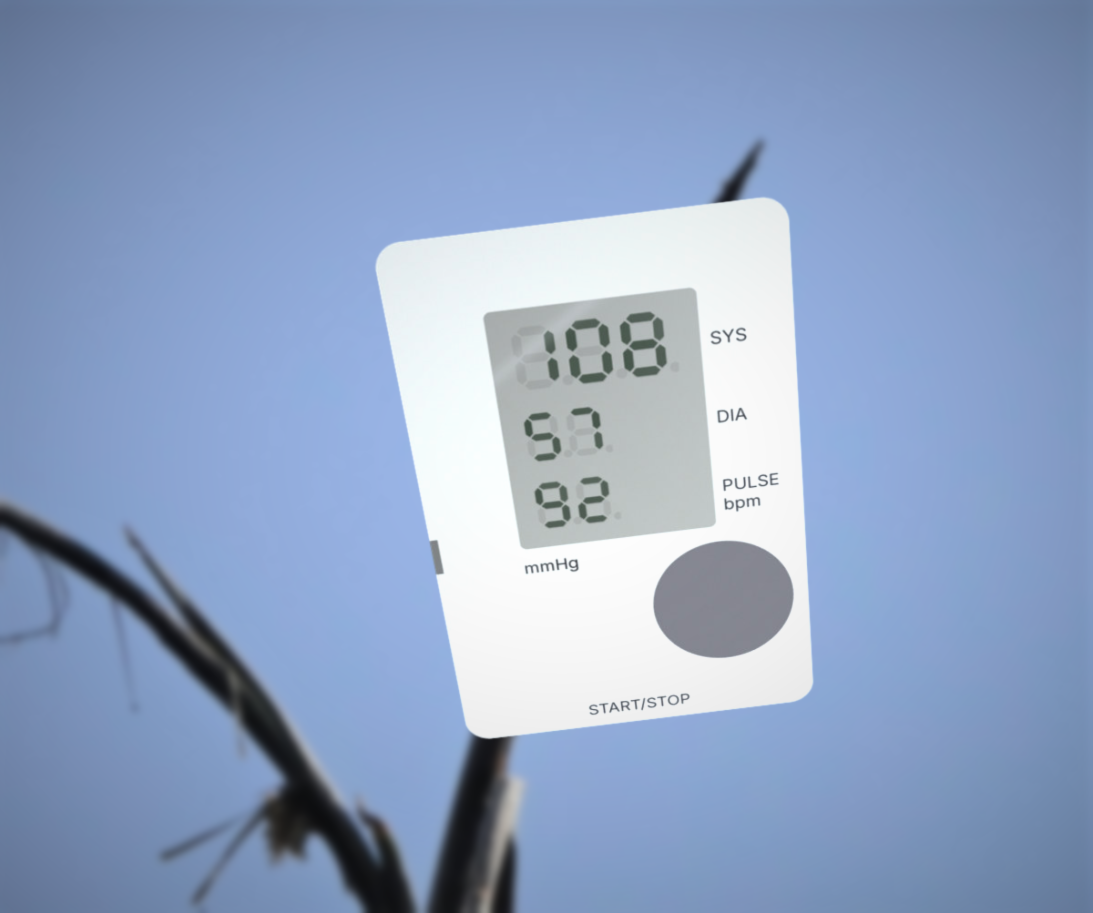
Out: {"value": 108, "unit": "mmHg"}
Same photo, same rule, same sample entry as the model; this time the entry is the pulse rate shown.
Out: {"value": 92, "unit": "bpm"}
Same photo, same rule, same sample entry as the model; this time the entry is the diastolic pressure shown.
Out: {"value": 57, "unit": "mmHg"}
